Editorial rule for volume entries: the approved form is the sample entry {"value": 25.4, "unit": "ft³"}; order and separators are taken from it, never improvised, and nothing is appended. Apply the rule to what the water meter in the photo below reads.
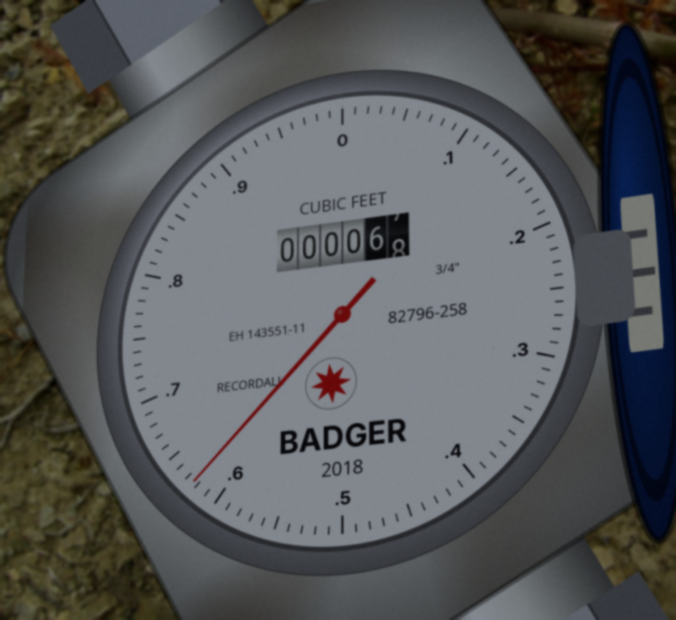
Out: {"value": 67.62, "unit": "ft³"}
